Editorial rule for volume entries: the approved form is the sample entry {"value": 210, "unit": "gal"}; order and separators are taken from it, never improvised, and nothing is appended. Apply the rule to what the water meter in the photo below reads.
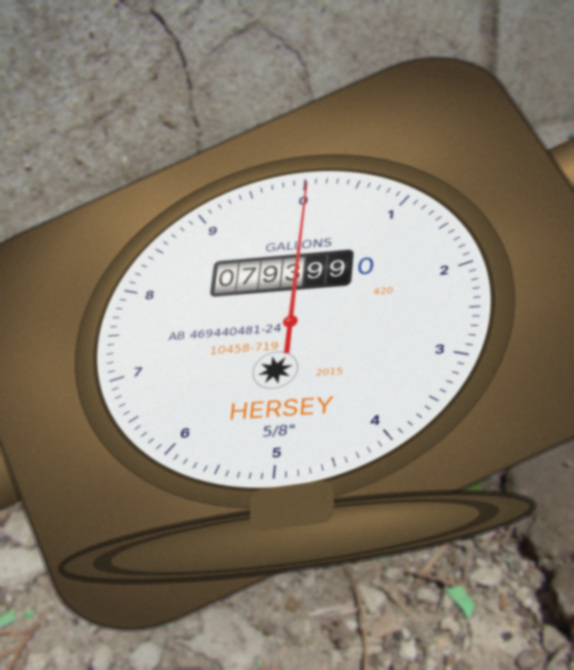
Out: {"value": 793990.0, "unit": "gal"}
